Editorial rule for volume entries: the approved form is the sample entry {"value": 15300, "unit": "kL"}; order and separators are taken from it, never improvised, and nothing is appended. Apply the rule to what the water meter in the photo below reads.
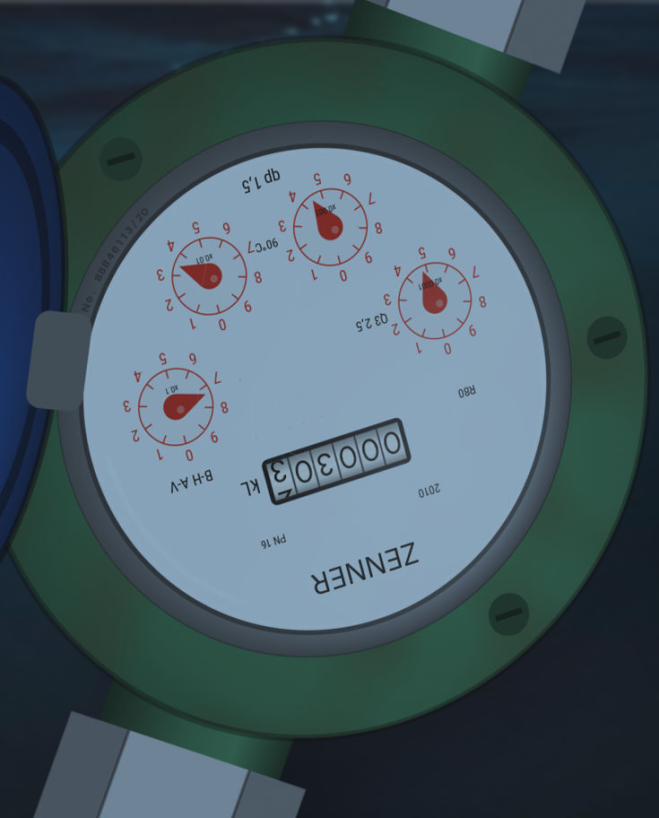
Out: {"value": 302.7344, "unit": "kL"}
